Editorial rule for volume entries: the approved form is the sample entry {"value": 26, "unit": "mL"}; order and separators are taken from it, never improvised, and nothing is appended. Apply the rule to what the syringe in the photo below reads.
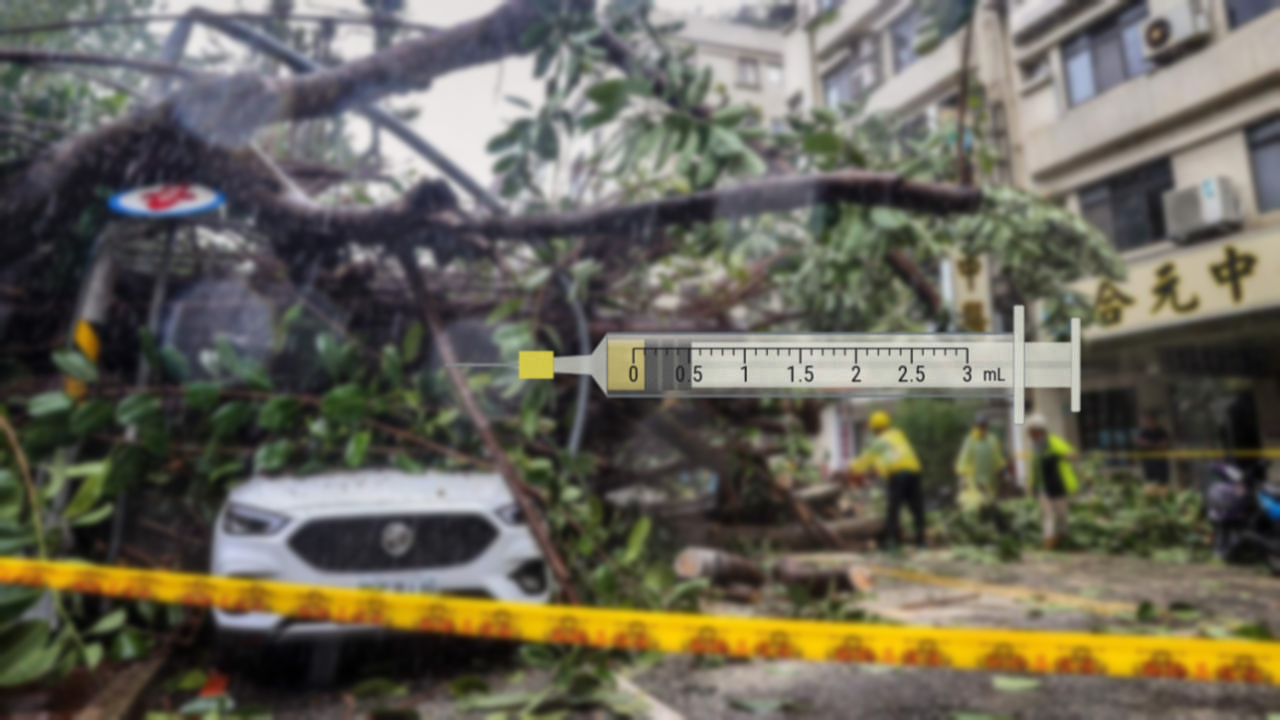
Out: {"value": 0.1, "unit": "mL"}
